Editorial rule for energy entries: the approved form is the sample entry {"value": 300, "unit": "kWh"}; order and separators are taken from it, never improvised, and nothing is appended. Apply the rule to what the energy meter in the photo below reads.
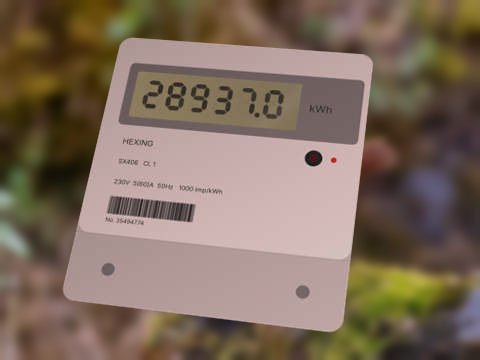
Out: {"value": 28937.0, "unit": "kWh"}
